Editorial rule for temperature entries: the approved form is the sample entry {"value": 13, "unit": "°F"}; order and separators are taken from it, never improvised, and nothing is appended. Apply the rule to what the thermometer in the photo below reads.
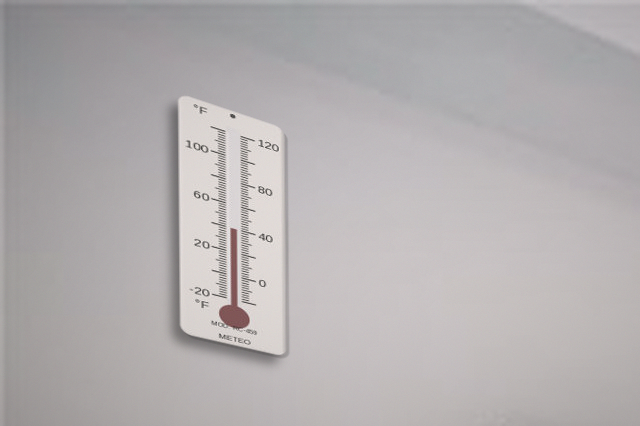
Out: {"value": 40, "unit": "°F"}
